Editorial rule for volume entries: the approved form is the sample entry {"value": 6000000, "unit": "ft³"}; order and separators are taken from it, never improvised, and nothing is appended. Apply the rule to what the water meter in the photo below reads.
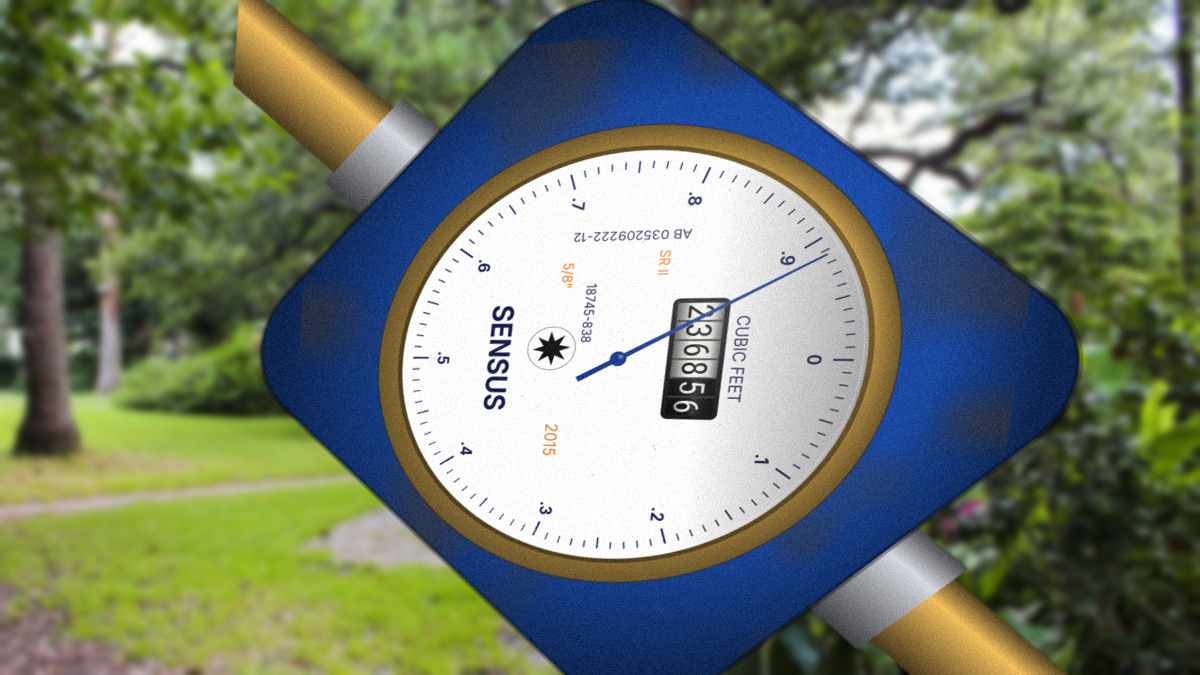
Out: {"value": 236855.91, "unit": "ft³"}
